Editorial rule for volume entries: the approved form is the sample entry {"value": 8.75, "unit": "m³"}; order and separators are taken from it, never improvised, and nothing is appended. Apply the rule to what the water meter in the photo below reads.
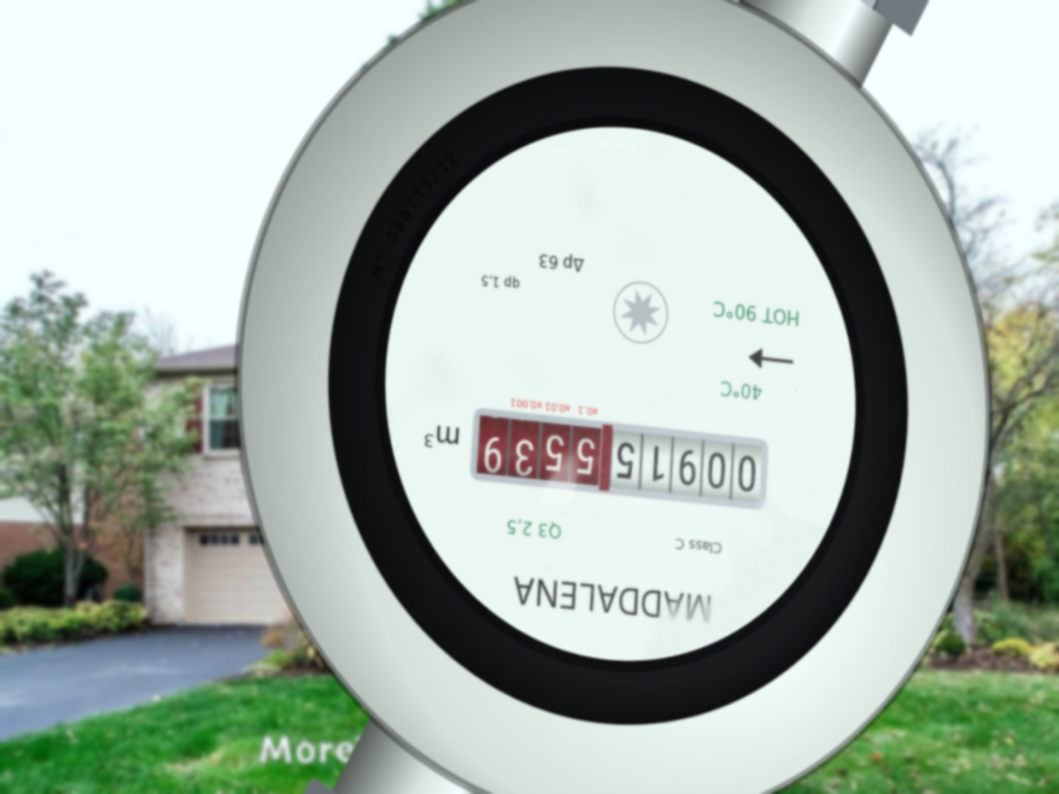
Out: {"value": 915.5539, "unit": "m³"}
